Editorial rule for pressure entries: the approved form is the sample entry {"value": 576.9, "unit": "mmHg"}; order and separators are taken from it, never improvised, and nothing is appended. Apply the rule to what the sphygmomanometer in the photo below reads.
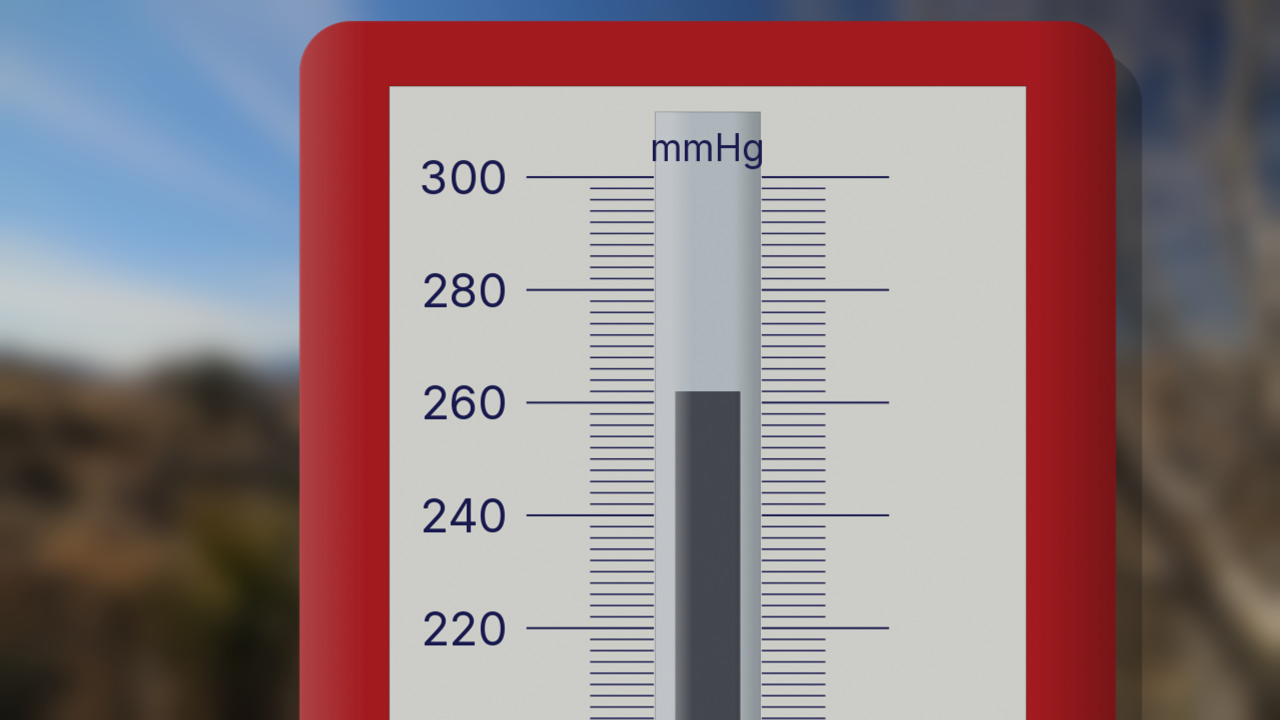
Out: {"value": 262, "unit": "mmHg"}
